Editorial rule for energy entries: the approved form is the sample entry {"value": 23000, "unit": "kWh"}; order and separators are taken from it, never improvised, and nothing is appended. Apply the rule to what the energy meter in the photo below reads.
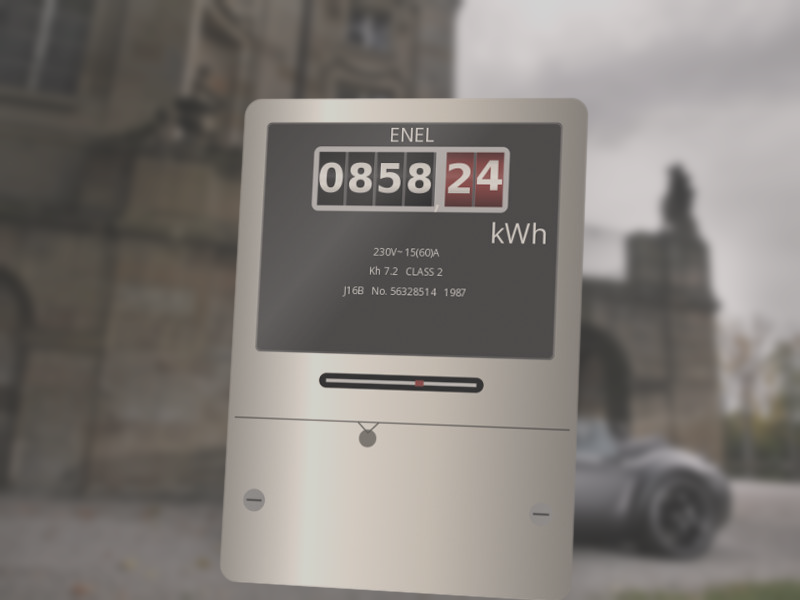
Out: {"value": 858.24, "unit": "kWh"}
